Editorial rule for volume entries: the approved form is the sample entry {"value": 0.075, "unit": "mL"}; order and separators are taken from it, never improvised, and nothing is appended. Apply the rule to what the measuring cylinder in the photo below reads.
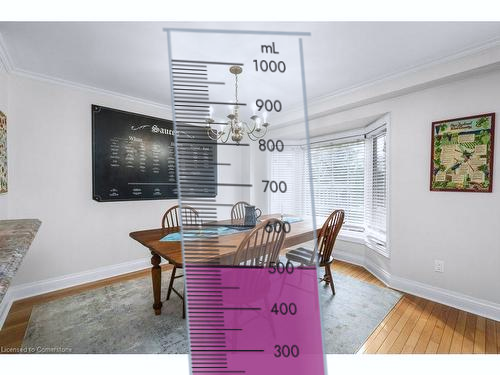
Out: {"value": 500, "unit": "mL"}
